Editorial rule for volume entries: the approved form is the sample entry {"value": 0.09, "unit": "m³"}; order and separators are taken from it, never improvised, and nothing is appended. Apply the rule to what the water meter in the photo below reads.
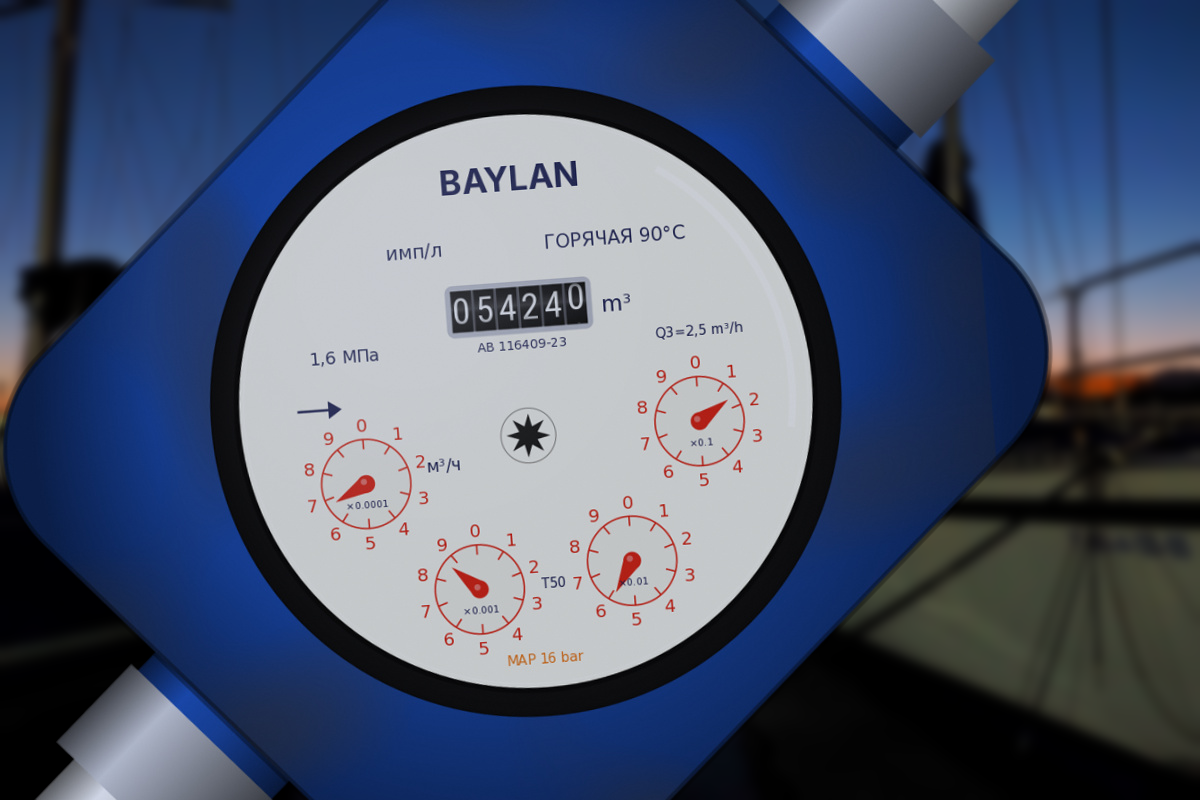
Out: {"value": 54240.1586, "unit": "m³"}
